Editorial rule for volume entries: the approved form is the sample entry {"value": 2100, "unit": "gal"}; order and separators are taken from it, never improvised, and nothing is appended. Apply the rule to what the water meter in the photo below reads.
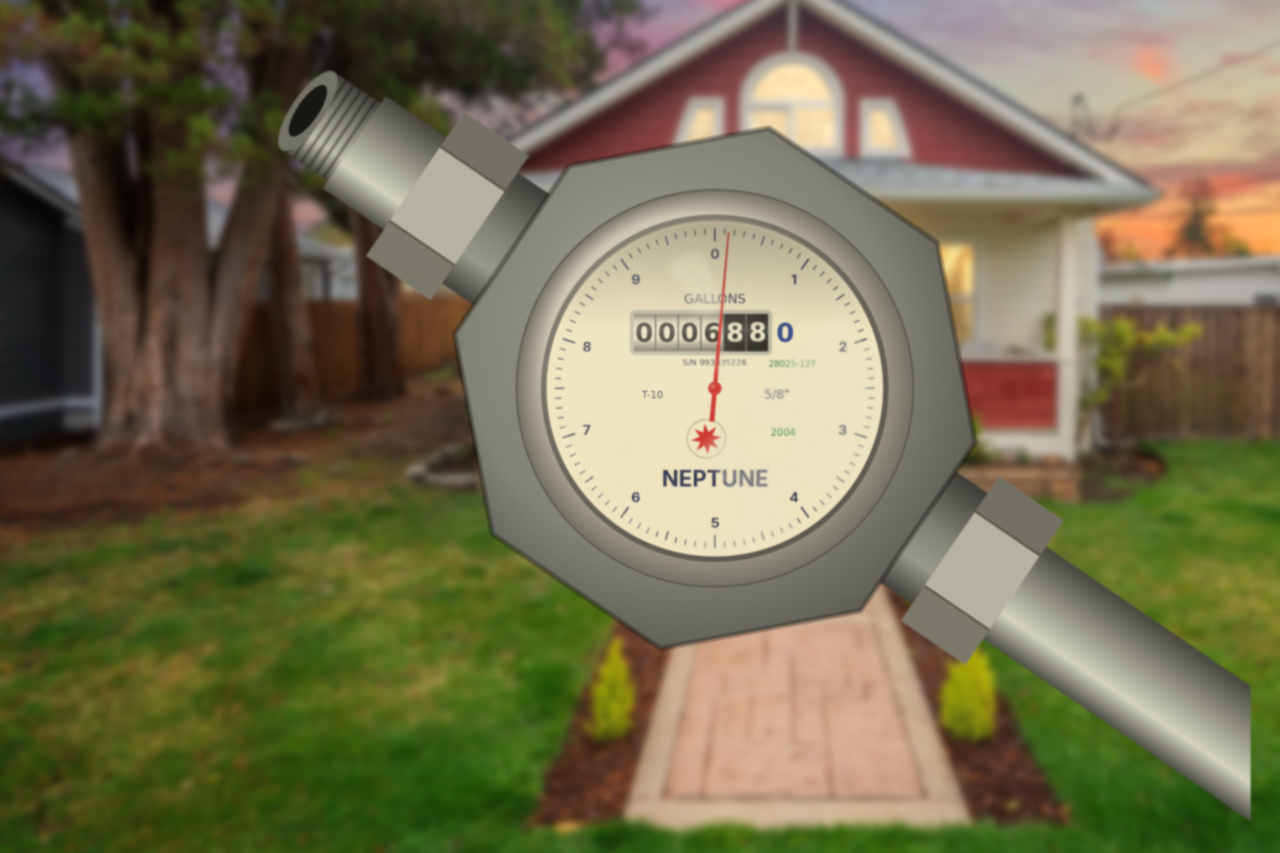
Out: {"value": 6880.1, "unit": "gal"}
